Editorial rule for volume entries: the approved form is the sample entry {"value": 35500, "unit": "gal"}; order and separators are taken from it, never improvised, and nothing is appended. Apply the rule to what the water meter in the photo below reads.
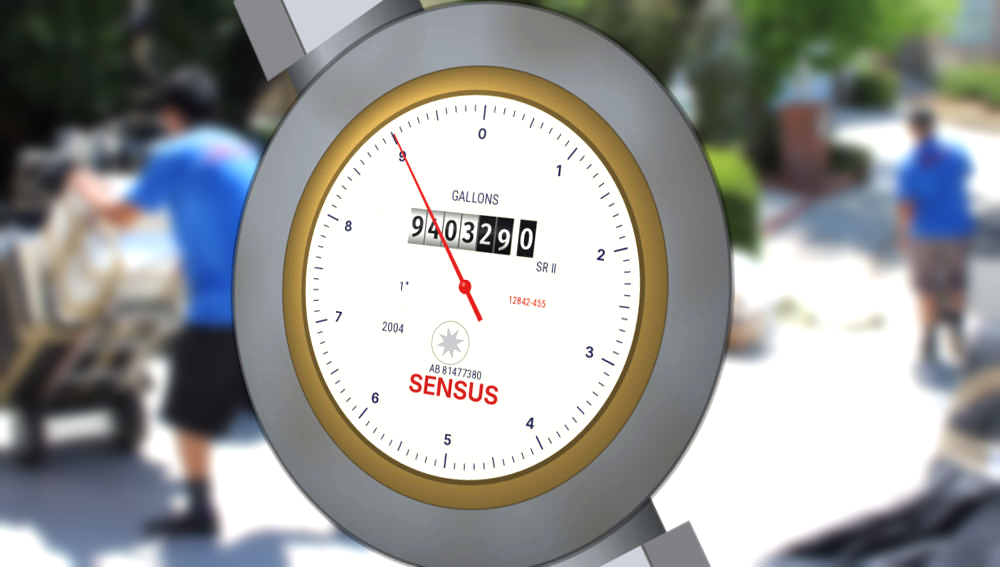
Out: {"value": 9403289.0, "unit": "gal"}
